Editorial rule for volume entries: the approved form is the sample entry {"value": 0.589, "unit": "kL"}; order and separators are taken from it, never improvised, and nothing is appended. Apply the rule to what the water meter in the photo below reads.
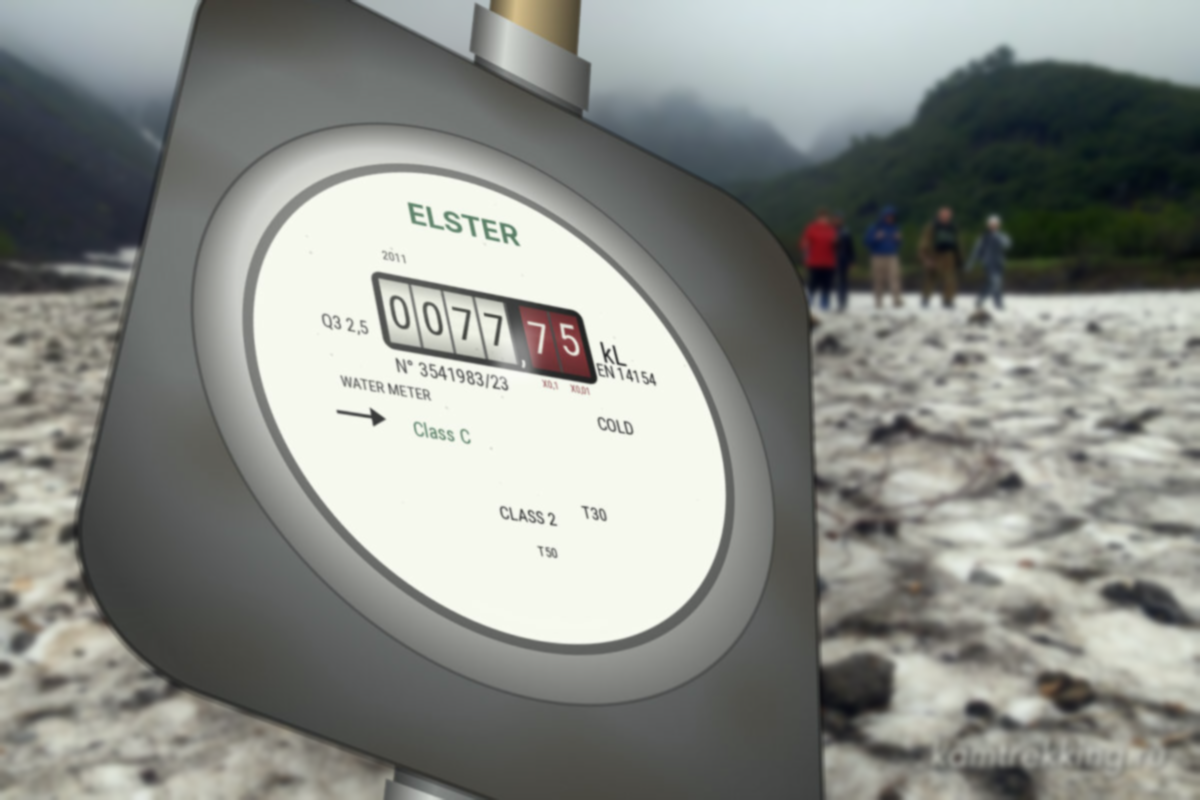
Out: {"value": 77.75, "unit": "kL"}
